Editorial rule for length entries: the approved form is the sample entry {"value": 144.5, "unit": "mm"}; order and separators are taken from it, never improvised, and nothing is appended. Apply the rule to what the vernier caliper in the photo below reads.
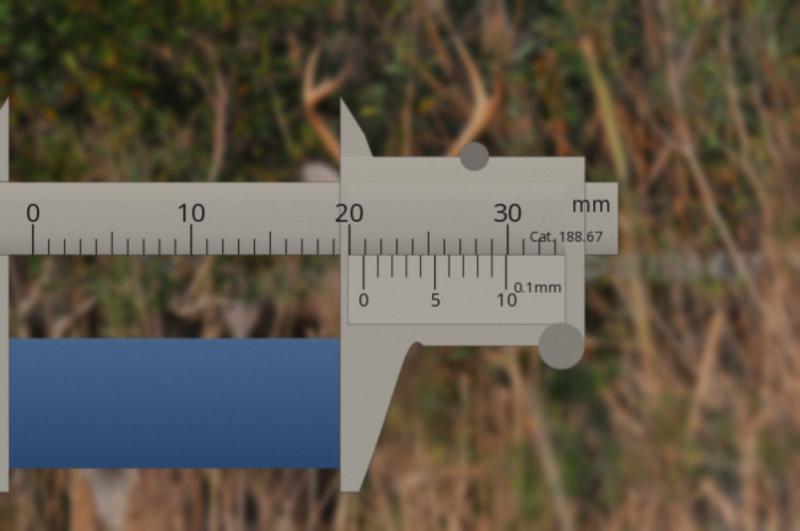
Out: {"value": 20.9, "unit": "mm"}
